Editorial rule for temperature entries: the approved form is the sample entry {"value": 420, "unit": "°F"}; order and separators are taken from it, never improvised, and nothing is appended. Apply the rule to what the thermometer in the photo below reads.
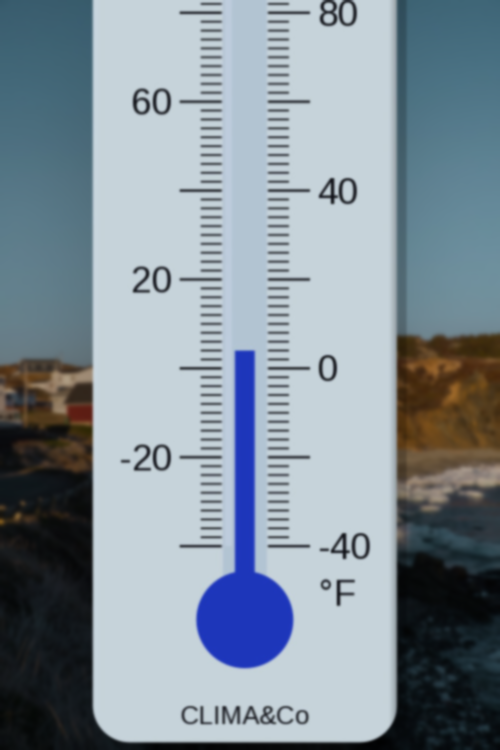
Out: {"value": 4, "unit": "°F"}
